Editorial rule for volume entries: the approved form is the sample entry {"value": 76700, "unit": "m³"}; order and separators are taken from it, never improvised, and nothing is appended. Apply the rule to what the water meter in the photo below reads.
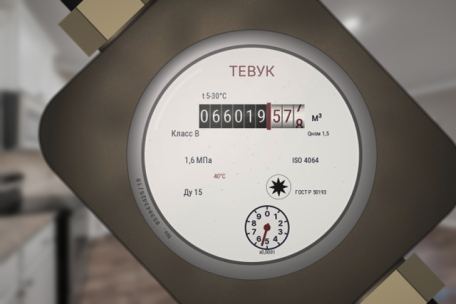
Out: {"value": 66019.5775, "unit": "m³"}
